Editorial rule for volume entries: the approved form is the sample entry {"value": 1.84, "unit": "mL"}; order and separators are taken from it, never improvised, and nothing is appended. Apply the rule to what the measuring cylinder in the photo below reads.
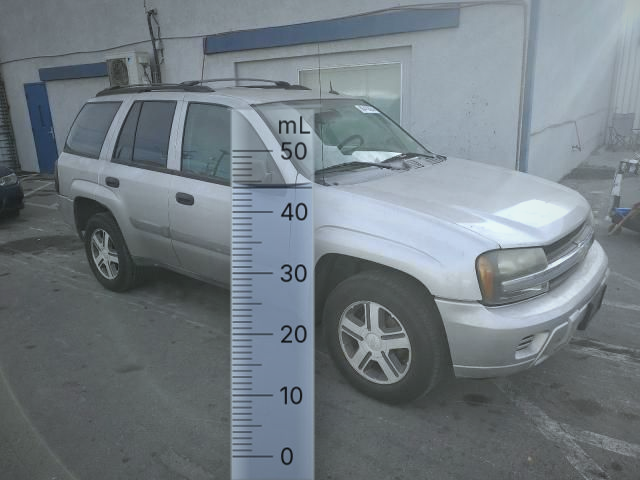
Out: {"value": 44, "unit": "mL"}
